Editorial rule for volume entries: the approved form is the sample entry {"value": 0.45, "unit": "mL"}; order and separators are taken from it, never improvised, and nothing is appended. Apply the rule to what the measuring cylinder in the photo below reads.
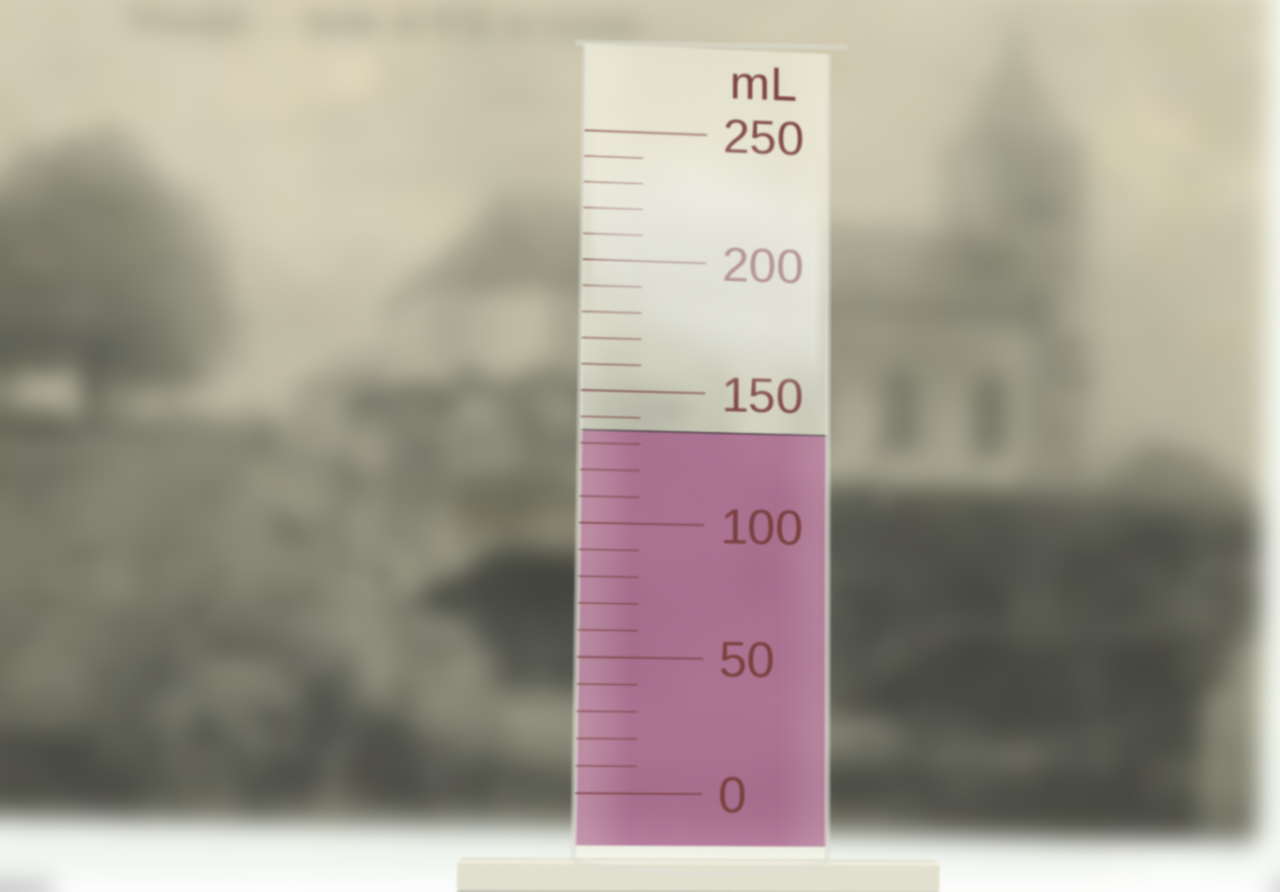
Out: {"value": 135, "unit": "mL"}
